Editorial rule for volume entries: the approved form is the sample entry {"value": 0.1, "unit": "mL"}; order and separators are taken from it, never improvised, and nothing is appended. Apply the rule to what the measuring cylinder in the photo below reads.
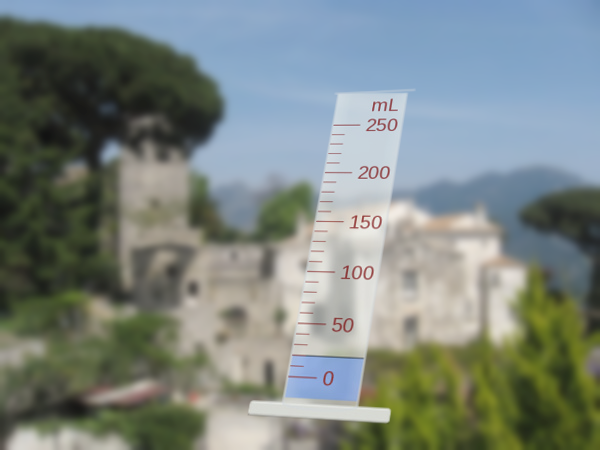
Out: {"value": 20, "unit": "mL"}
